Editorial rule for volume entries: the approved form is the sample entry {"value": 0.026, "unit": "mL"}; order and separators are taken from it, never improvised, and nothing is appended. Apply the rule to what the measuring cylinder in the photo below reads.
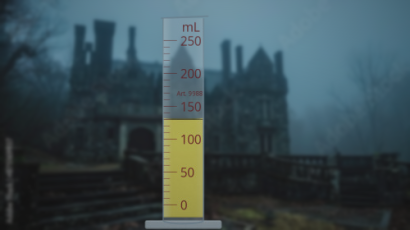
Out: {"value": 130, "unit": "mL"}
